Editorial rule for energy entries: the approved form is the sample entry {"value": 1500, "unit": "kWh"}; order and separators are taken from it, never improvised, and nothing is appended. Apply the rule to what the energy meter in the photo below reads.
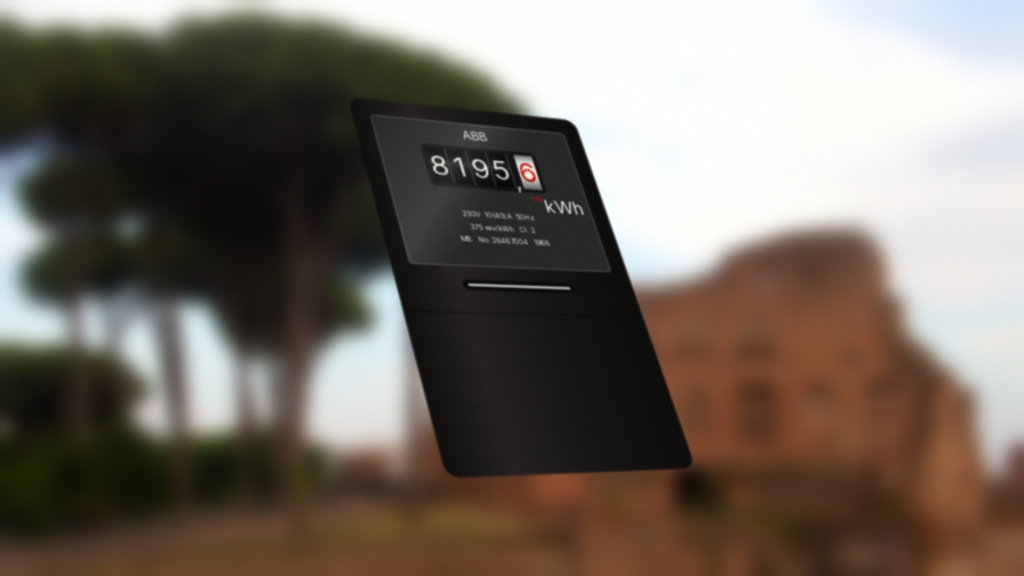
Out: {"value": 8195.6, "unit": "kWh"}
